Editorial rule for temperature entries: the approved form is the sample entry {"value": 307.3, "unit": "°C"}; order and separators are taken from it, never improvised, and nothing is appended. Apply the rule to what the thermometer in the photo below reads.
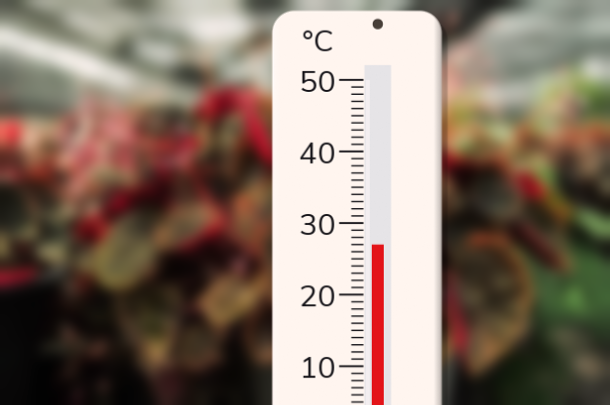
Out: {"value": 27, "unit": "°C"}
